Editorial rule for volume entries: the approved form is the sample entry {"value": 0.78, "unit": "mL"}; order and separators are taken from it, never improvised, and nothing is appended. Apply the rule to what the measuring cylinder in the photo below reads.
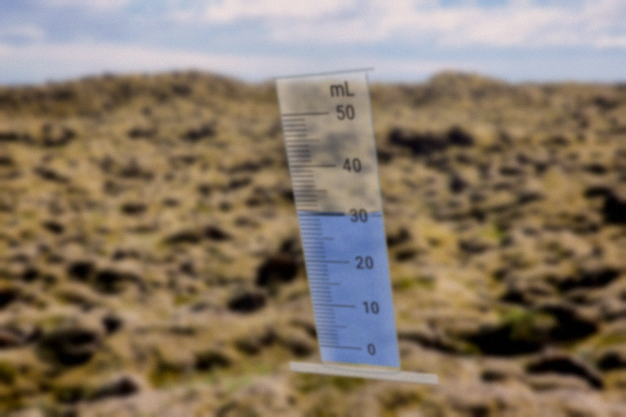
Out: {"value": 30, "unit": "mL"}
